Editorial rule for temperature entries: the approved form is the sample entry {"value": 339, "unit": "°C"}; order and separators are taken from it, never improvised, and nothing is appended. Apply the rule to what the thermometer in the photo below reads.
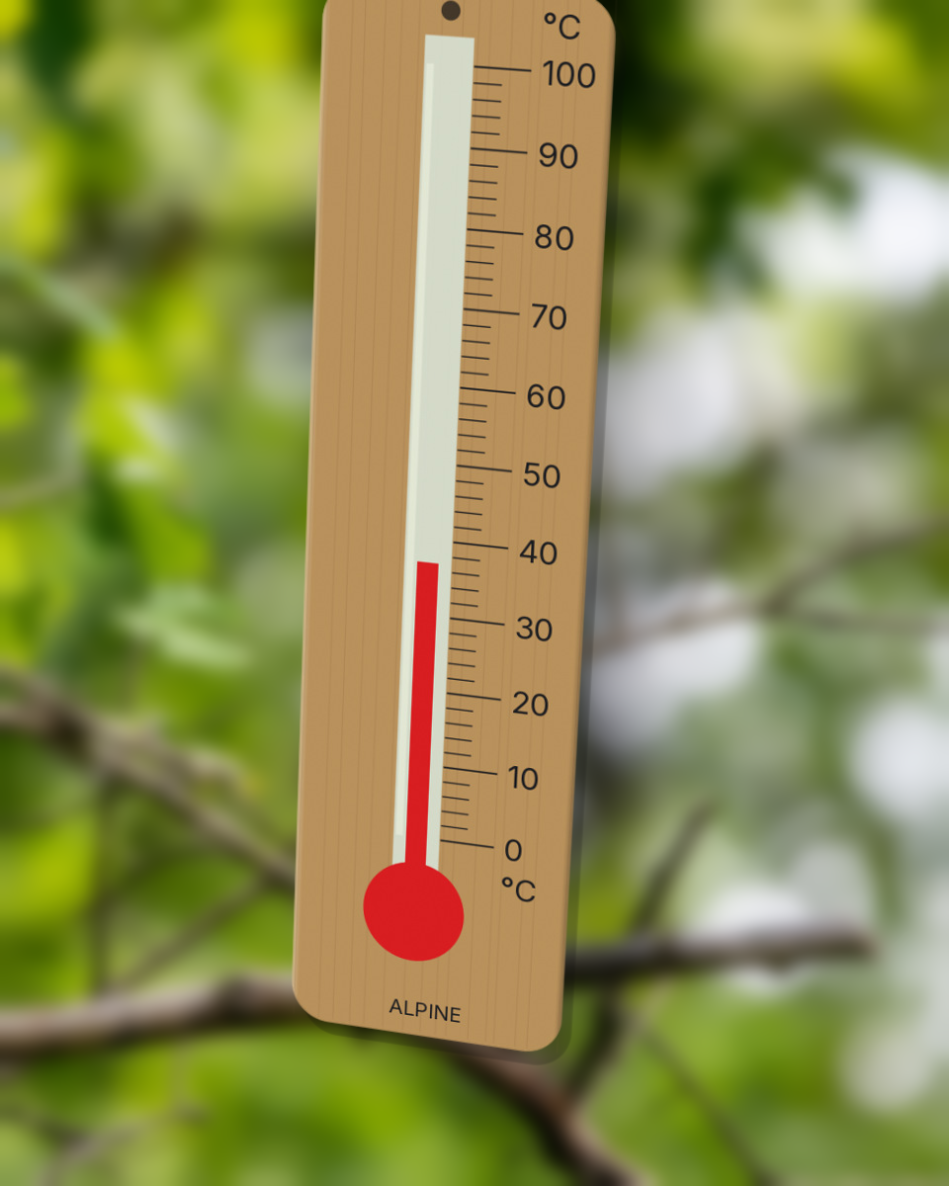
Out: {"value": 37, "unit": "°C"}
